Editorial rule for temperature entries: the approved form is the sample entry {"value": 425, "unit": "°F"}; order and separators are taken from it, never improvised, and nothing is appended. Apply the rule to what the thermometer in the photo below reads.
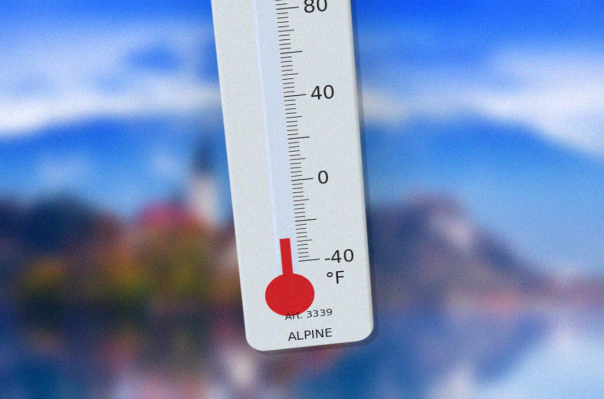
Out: {"value": -28, "unit": "°F"}
